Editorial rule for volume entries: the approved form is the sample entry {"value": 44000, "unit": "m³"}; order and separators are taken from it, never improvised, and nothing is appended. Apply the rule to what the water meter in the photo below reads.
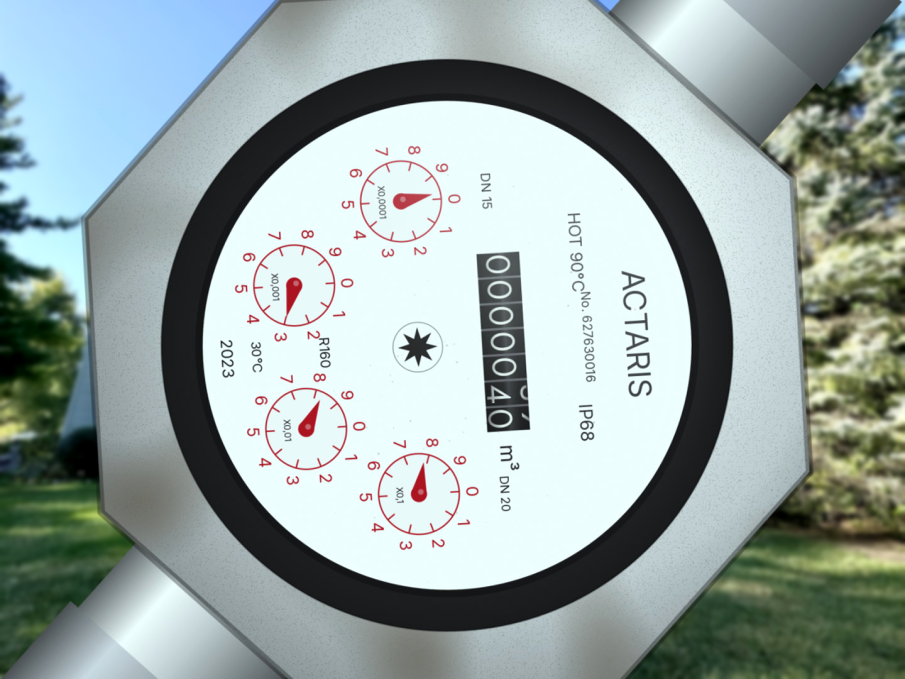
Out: {"value": 39.7829, "unit": "m³"}
